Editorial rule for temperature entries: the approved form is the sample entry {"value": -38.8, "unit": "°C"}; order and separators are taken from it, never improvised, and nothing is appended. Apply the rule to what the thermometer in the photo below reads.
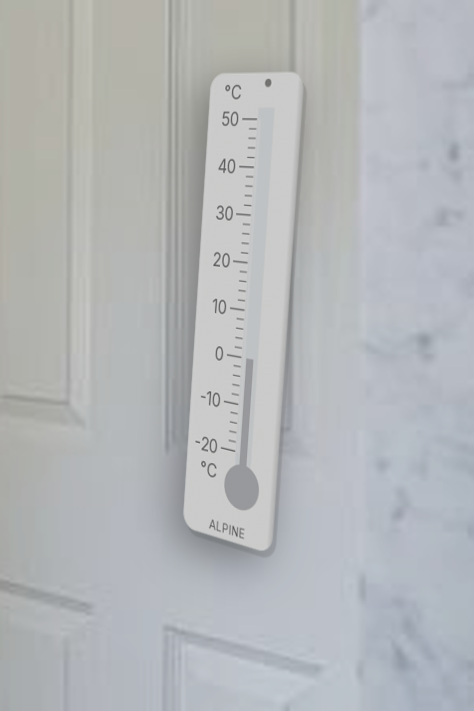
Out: {"value": 0, "unit": "°C"}
